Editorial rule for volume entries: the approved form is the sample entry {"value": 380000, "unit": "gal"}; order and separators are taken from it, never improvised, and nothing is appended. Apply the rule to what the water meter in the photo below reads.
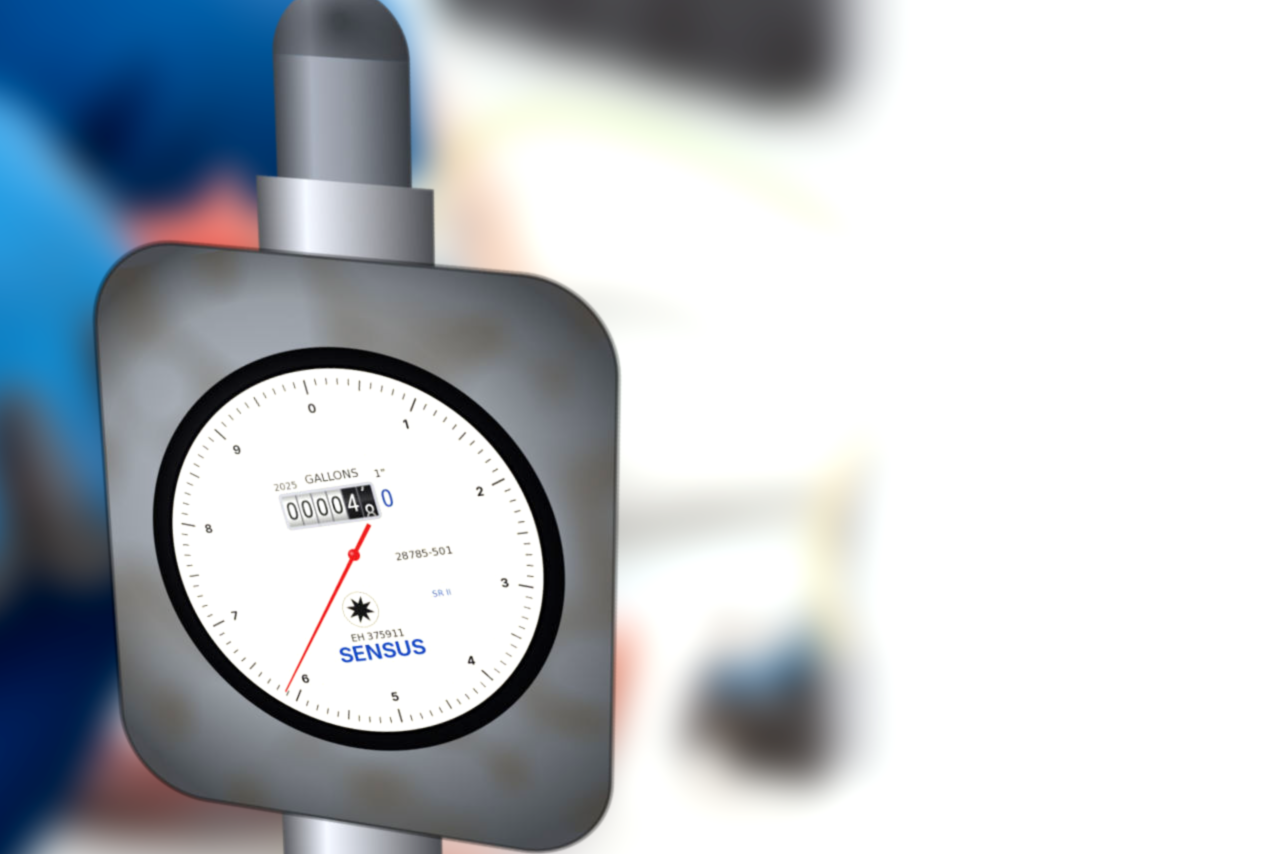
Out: {"value": 476.1, "unit": "gal"}
